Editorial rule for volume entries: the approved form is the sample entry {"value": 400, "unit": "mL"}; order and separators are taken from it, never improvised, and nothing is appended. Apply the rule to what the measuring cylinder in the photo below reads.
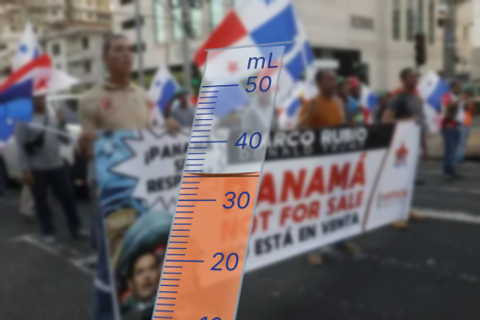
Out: {"value": 34, "unit": "mL"}
